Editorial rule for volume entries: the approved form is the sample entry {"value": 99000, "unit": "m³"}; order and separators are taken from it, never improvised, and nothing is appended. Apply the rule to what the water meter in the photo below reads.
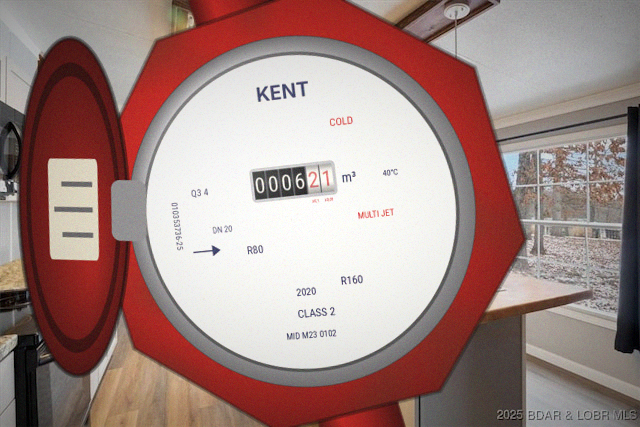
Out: {"value": 6.21, "unit": "m³"}
